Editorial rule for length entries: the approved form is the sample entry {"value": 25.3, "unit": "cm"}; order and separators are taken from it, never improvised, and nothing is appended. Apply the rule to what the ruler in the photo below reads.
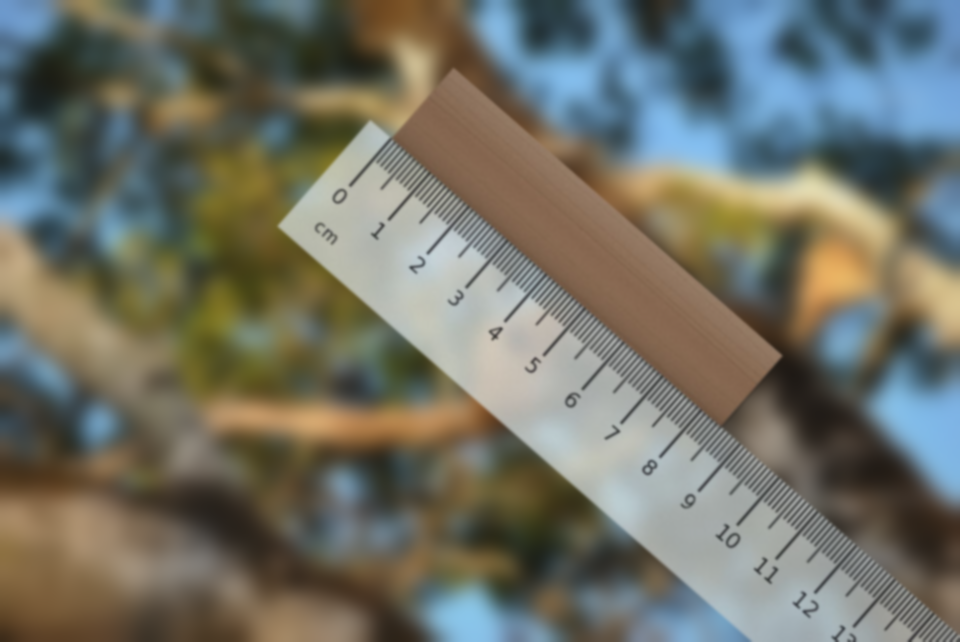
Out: {"value": 8.5, "unit": "cm"}
